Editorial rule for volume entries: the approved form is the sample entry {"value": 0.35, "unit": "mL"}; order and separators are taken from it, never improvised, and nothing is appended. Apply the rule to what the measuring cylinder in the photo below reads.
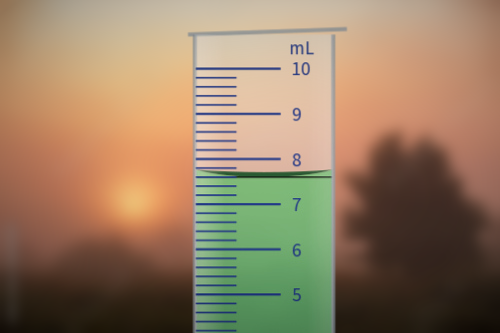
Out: {"value": 7.6, "unit": "mL"}
